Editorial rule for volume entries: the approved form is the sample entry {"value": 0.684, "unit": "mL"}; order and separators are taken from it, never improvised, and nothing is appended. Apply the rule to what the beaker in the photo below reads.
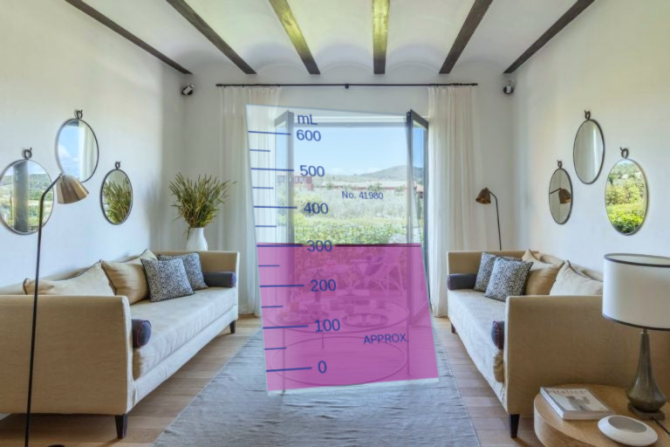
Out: {"value": 300, "unit": "mL"}
